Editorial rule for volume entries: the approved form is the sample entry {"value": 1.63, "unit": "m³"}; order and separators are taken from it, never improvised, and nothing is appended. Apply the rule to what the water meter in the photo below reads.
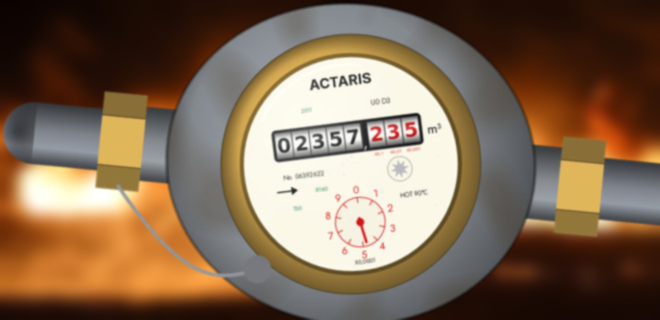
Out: {"value": 2357.2354, "unit": "m³"}
